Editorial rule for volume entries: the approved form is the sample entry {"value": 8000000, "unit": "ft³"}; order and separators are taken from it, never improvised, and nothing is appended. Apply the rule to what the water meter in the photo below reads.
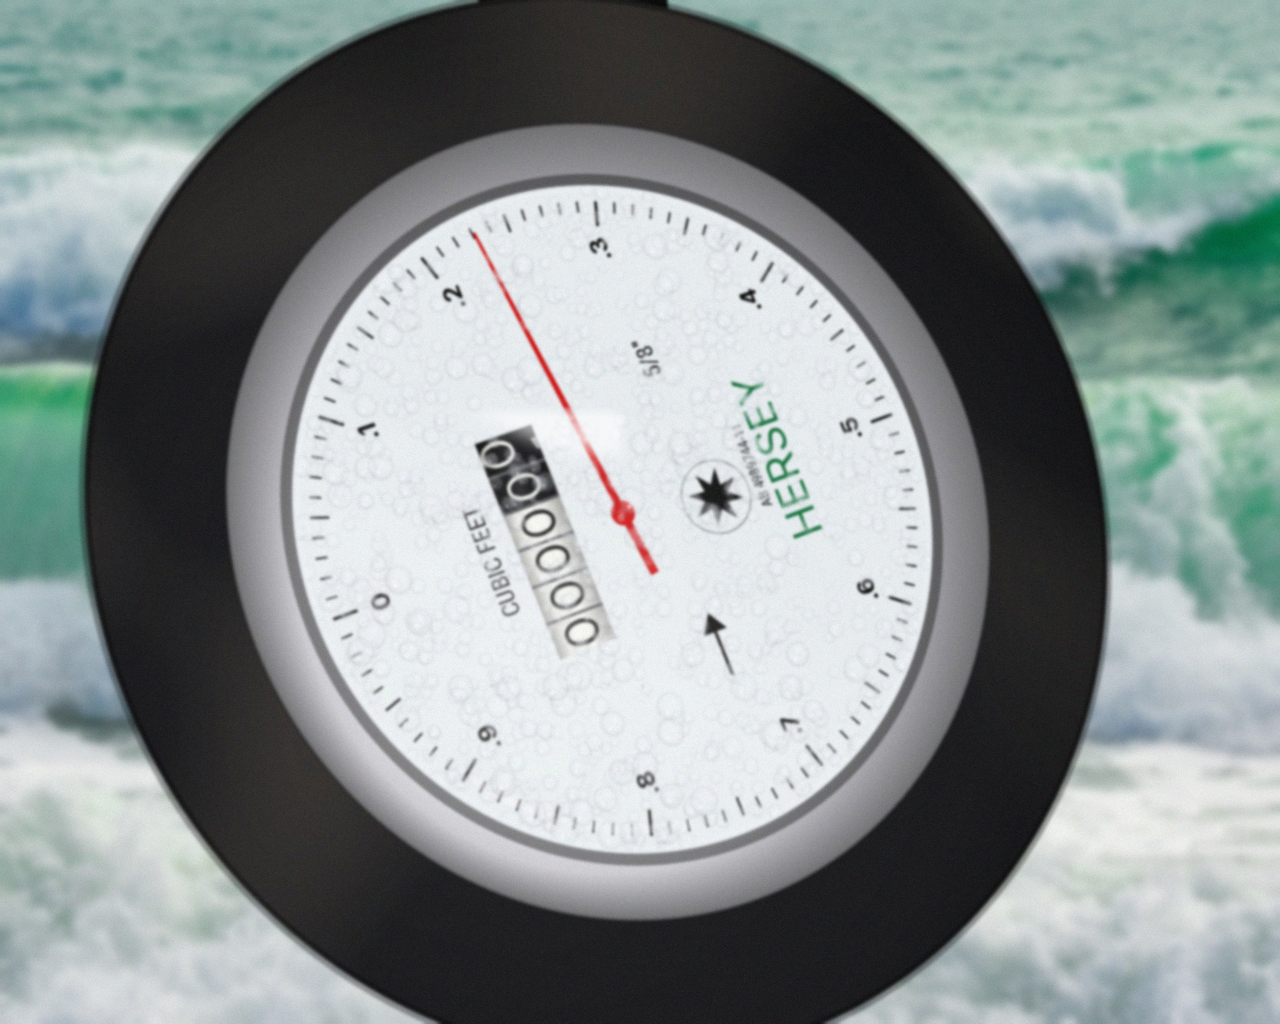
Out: {"value": 0.23, "unit": "ft³"}
